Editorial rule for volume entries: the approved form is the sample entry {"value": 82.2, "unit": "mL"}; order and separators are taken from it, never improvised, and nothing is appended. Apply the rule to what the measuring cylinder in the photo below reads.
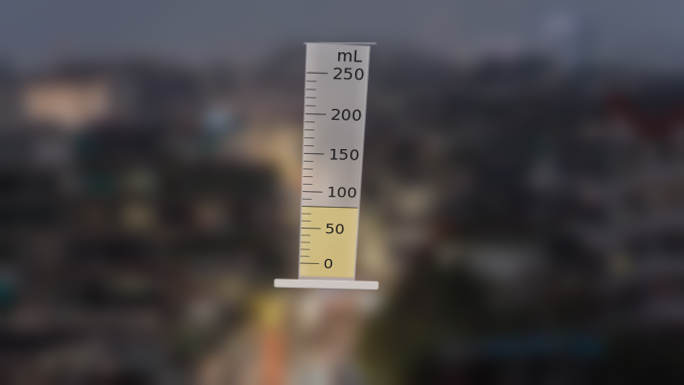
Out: {"value": 80, "unit": "mL"}
